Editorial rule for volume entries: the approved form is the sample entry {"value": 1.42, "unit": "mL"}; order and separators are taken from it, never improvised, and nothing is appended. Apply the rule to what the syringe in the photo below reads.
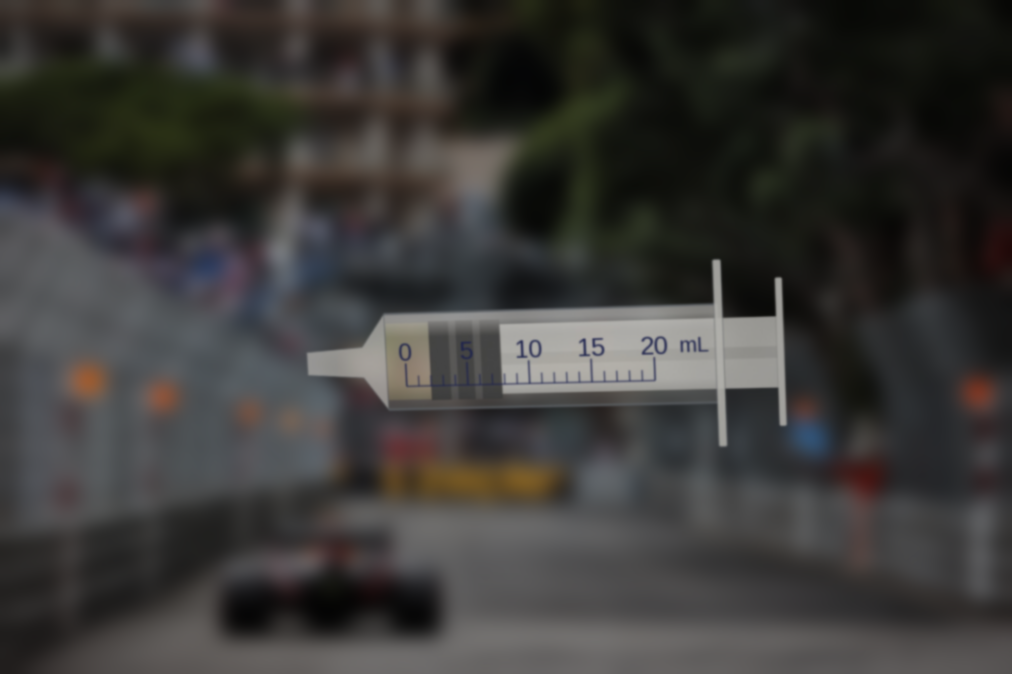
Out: {"value": 2, "unit": "mL"}
